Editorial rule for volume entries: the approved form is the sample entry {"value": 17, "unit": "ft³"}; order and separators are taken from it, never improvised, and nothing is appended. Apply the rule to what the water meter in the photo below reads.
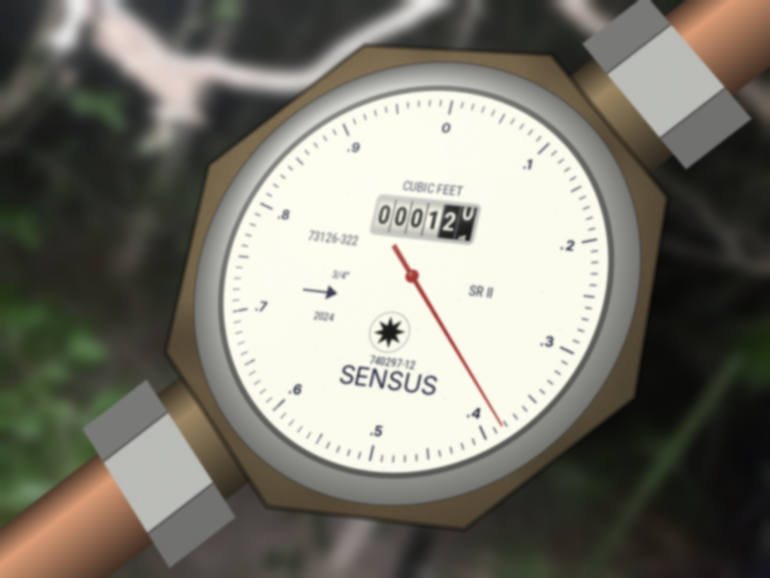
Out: {"value": 120.38, "unit": "ft³"}
